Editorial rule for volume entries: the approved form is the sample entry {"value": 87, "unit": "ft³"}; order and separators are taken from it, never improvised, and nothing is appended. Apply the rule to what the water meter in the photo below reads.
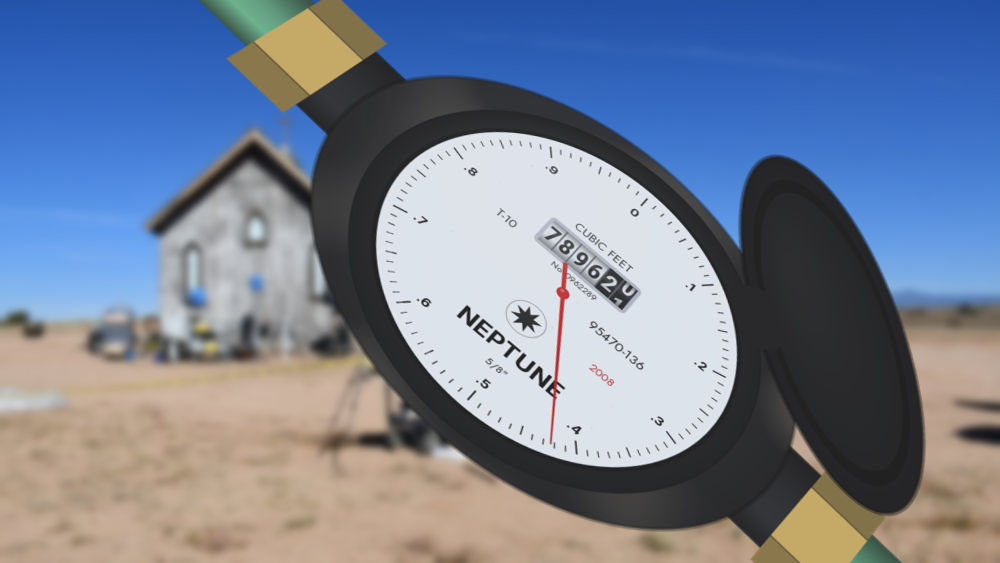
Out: {"value": 789620.42, "unit": "ft³"}
